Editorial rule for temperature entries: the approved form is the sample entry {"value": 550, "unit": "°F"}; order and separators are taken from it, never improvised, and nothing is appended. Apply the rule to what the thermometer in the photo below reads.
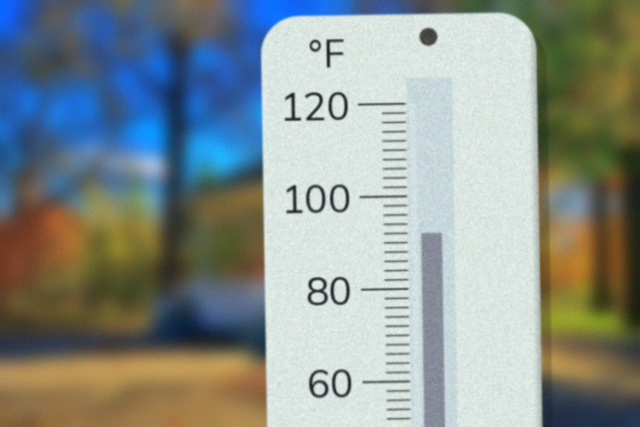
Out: {"value": 92, "unit": "°F"}
